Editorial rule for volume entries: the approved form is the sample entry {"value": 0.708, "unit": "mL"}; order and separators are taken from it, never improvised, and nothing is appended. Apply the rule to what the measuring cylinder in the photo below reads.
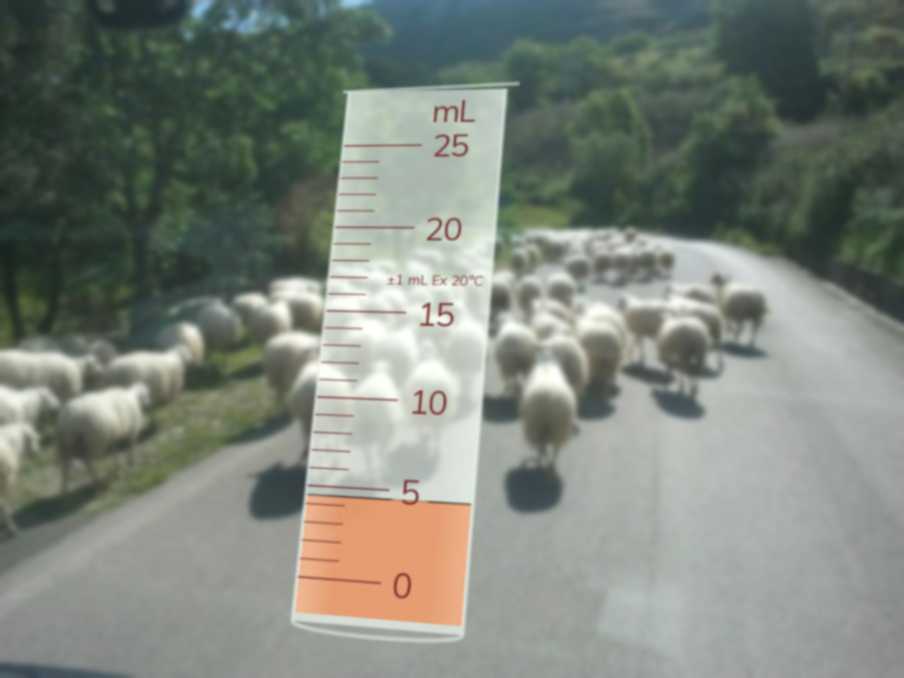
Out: {"value": 4.5, "unit": "mL"}
